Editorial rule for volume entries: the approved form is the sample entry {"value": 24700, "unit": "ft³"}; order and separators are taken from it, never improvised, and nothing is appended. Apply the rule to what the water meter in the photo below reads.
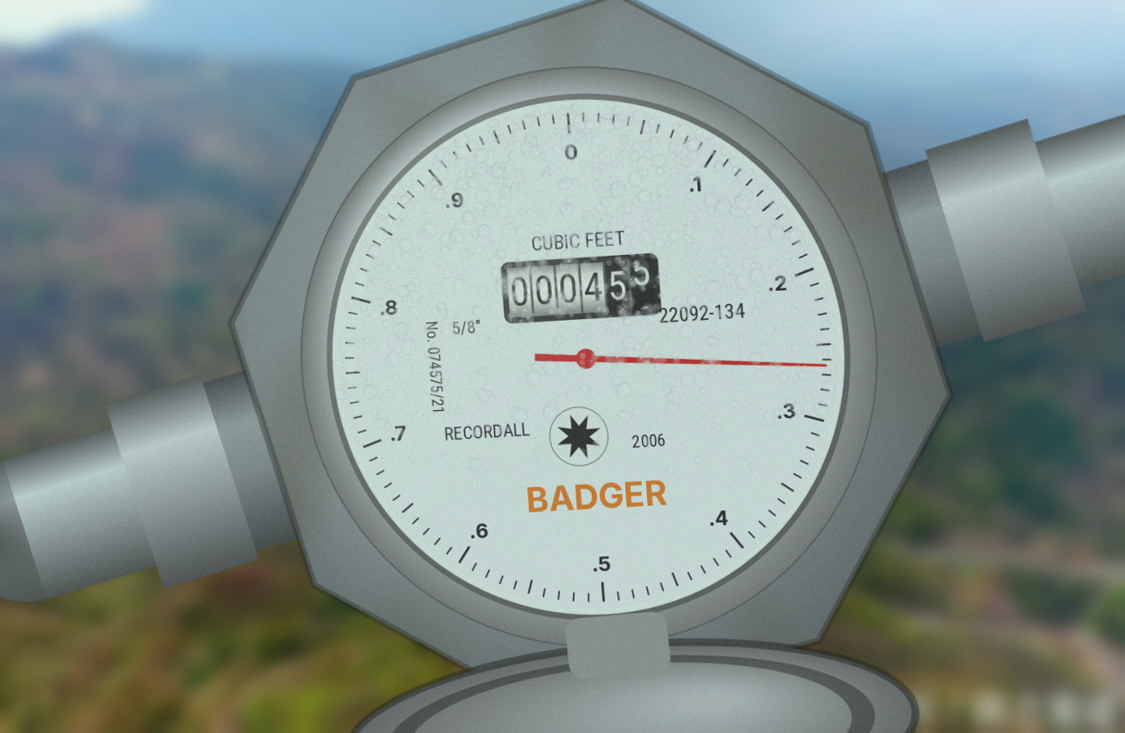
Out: {"value": 455.26, "unit": "ft³"}
